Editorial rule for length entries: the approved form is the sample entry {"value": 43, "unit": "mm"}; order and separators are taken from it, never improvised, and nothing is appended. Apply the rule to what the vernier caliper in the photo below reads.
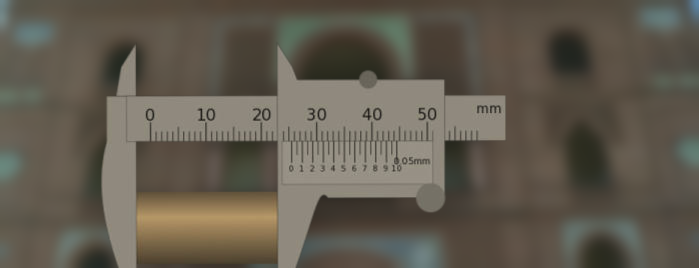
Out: {"value": 25.5, "unit": "mm"}
